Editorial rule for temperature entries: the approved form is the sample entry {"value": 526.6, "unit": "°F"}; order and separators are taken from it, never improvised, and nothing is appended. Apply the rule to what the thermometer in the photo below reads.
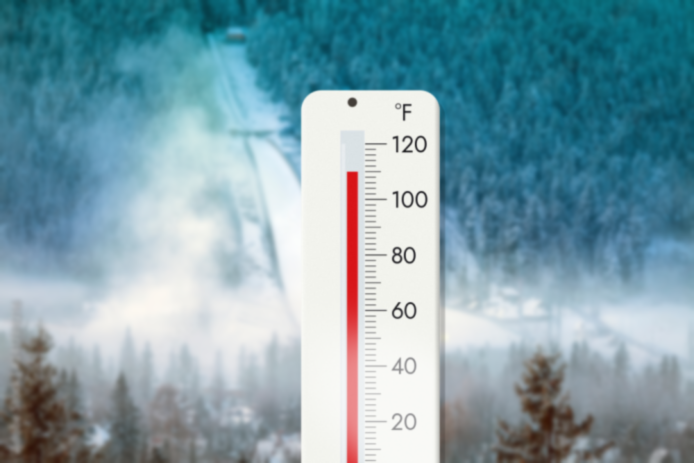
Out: {"value": 110, "unit": "°F"}
